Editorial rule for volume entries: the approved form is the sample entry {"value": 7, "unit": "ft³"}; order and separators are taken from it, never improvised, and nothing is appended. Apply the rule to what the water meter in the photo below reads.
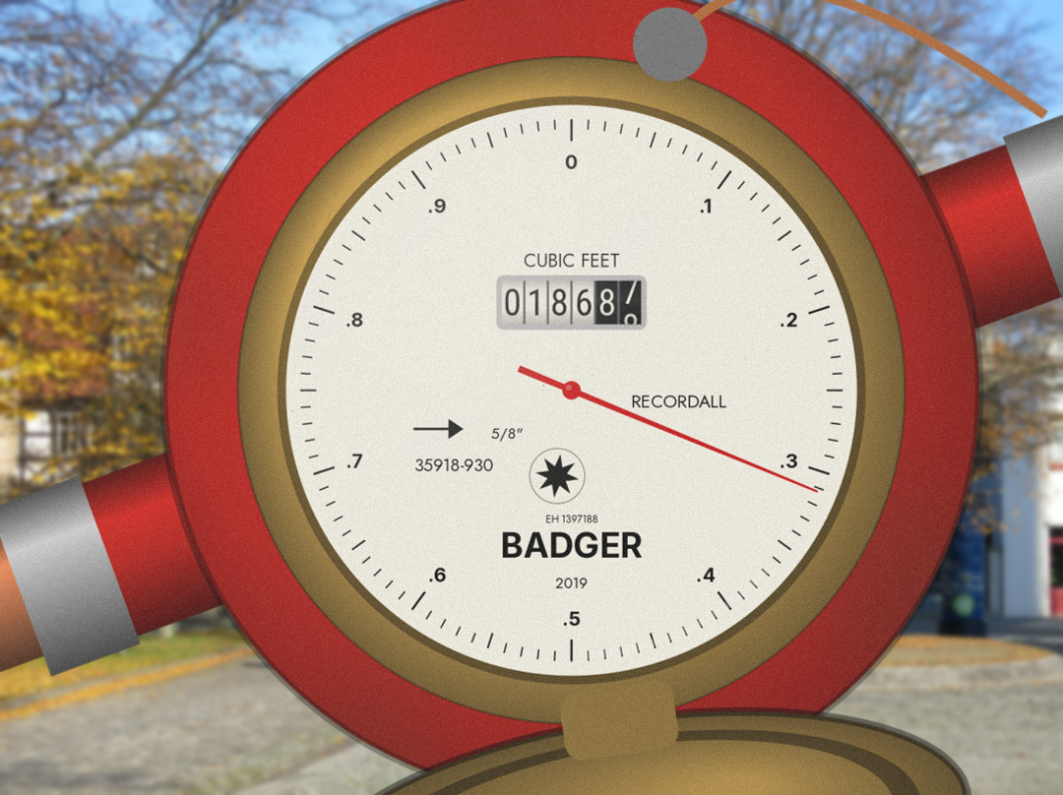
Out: {"value": 18687.31, "unit": "ft³"}
